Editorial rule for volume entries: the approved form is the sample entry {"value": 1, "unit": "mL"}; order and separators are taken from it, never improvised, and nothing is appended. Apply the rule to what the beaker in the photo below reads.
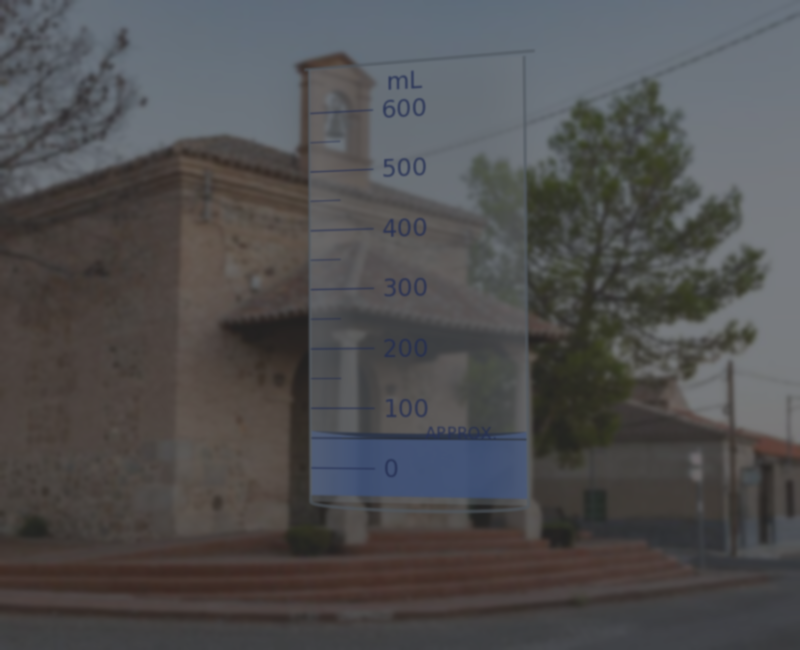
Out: {"value": 50, "unit": "mL"}
